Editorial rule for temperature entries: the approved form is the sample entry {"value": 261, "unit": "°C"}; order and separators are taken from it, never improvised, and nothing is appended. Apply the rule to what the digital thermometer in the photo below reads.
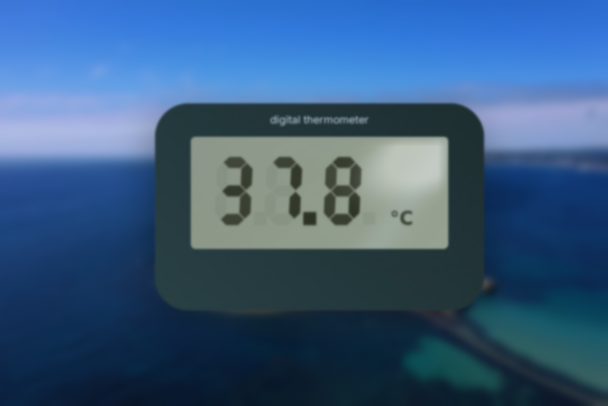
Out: {"value": 37.8, "unit": "°C"}
